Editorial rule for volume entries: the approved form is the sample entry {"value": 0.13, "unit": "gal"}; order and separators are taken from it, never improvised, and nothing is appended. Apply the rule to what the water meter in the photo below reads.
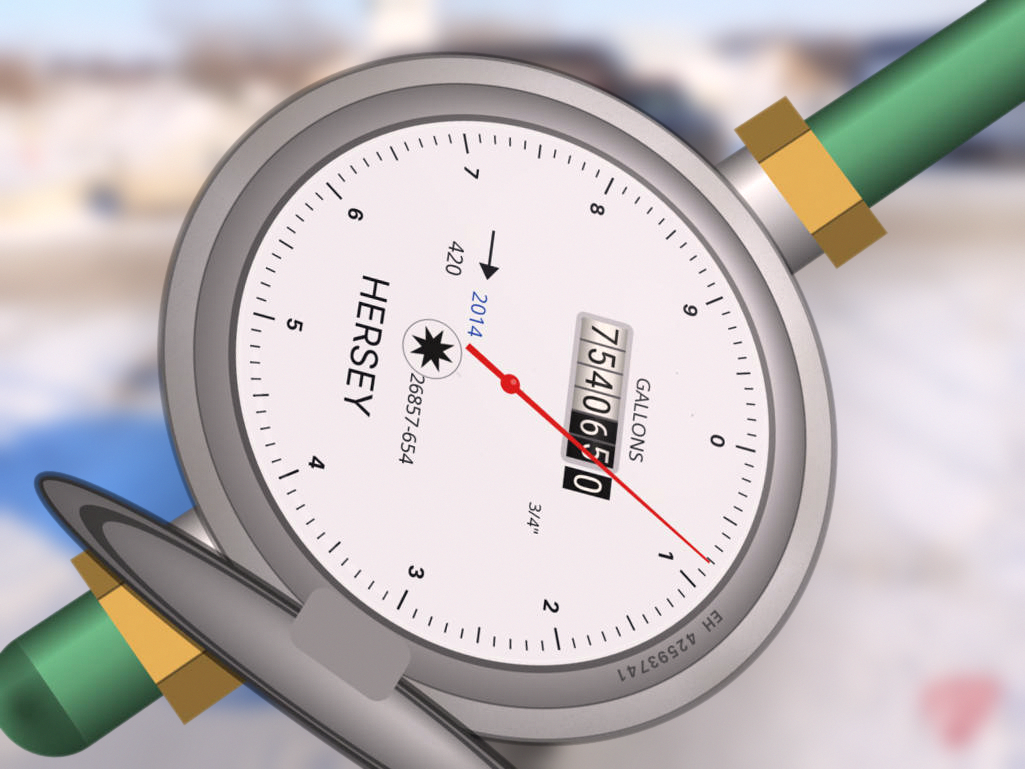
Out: {"value": 7540650.8, "unit": "gal"}
